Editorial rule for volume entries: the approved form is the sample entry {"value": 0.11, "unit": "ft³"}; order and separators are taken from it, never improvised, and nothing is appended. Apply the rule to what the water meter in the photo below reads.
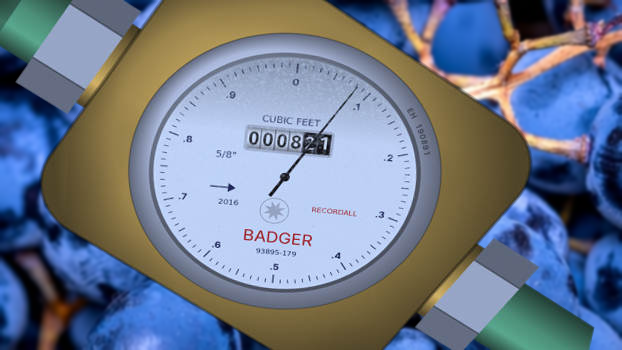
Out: {"value": 821.08, "unit": "ft³"}
